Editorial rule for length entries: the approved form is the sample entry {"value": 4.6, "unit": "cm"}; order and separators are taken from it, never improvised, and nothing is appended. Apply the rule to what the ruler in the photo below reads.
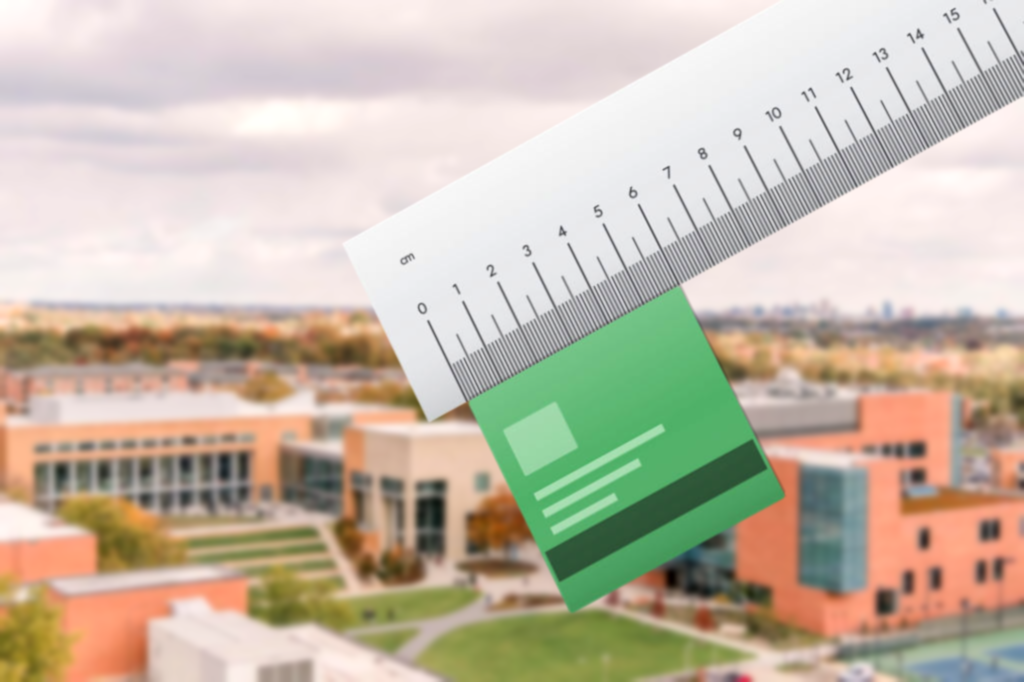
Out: {"value": 6, "unit": "cm"}
